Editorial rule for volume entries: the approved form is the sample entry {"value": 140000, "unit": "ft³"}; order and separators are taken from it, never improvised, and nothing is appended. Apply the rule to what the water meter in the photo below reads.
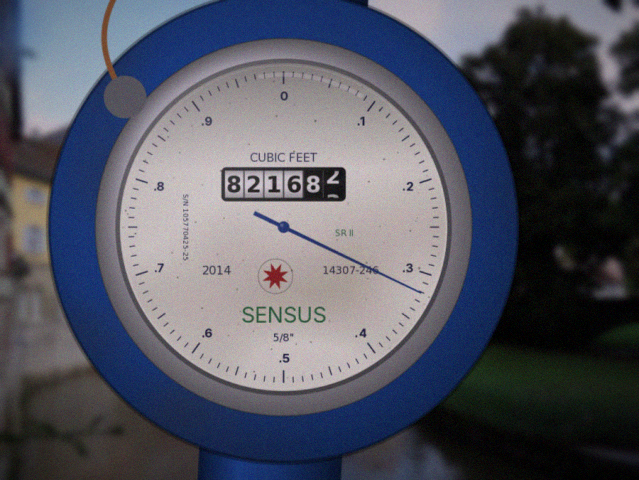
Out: {"value": 821682.32, "unit": "ft³"}
